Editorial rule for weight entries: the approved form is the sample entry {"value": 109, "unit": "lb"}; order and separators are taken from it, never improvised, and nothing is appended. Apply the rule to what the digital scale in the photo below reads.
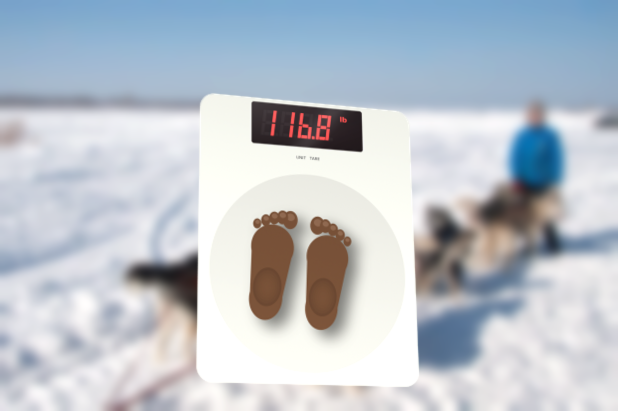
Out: {"value": 116.8, "unit": "lb"}
